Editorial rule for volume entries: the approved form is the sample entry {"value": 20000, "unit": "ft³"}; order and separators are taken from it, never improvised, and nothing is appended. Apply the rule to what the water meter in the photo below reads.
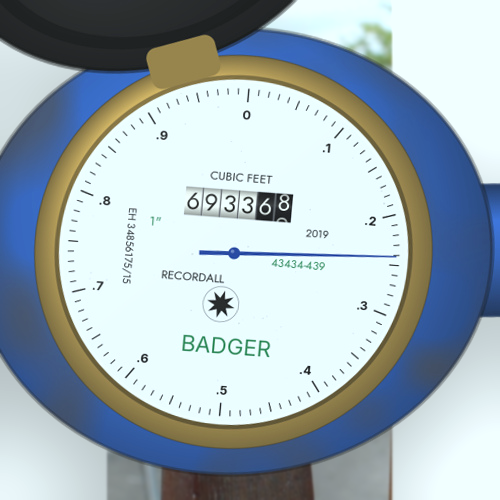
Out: {"value": 693368.24, "unit": "ft³"}
